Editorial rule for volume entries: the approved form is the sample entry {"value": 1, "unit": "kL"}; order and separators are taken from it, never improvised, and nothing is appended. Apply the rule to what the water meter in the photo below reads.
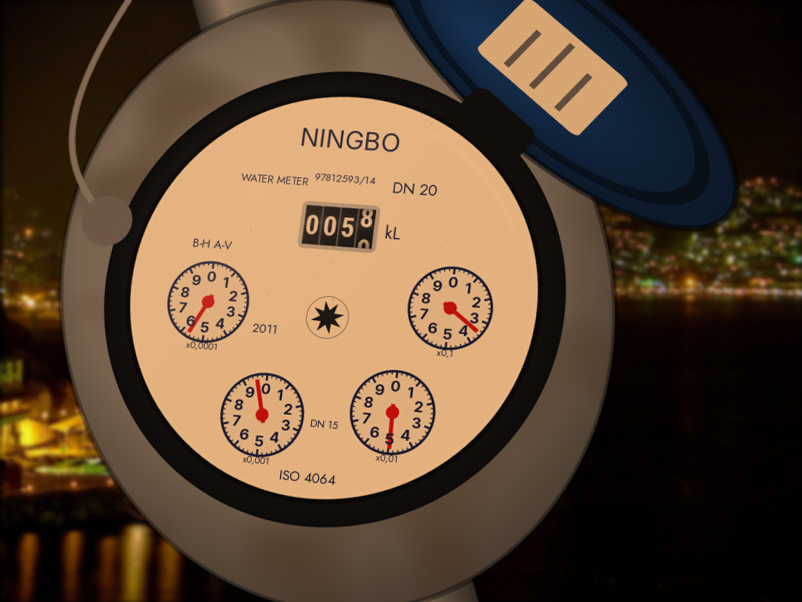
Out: {"value": 58.3495, "unit": "kL"}
